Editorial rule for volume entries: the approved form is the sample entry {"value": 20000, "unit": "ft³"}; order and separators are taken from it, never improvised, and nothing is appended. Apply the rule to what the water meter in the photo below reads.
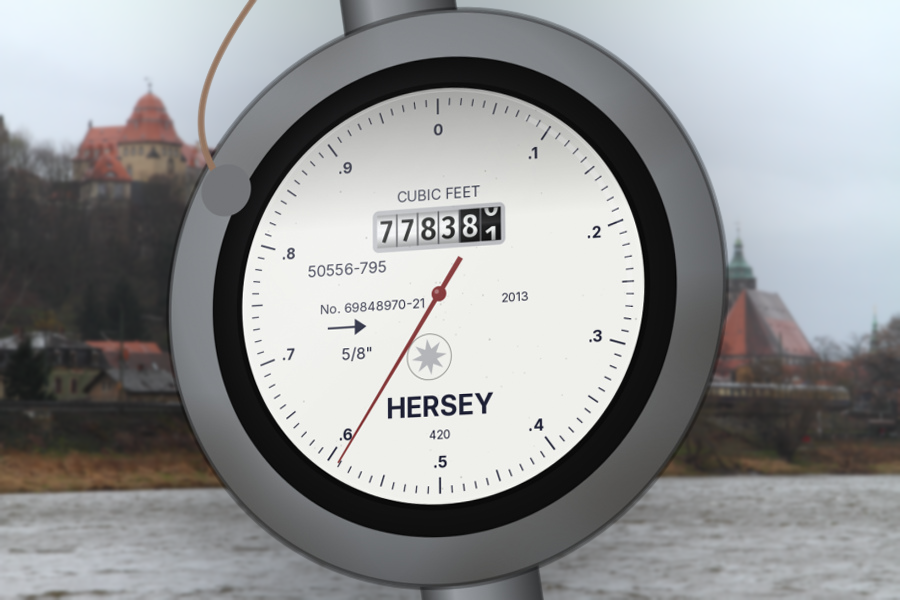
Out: {"value": 778380.59, "unit": "ft³"}
